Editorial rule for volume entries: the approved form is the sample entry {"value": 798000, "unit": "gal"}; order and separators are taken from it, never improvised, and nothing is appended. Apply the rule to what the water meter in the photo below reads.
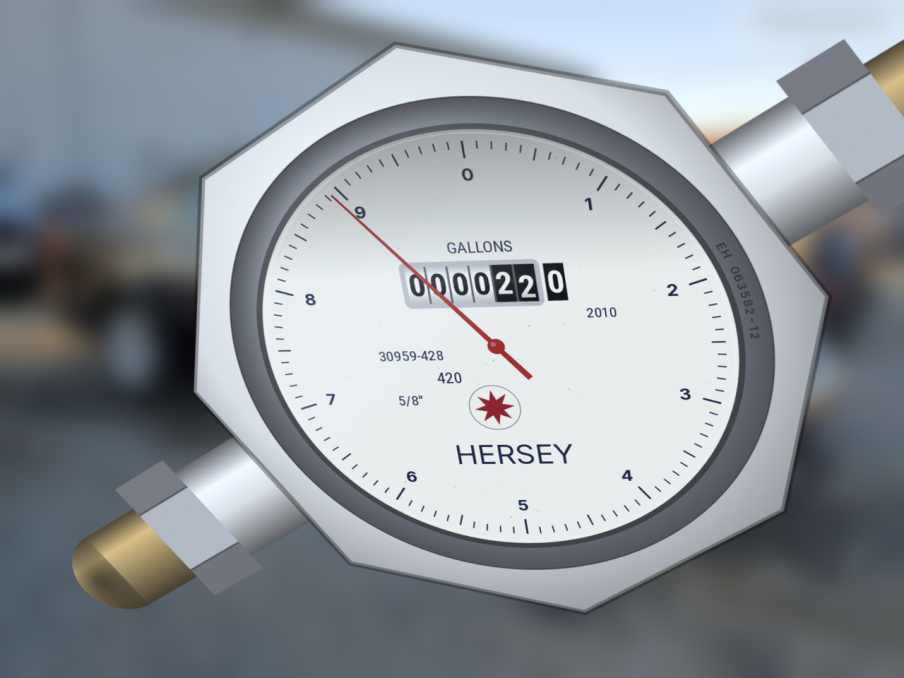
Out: {"value": 218.9, "unit": "gal"}
